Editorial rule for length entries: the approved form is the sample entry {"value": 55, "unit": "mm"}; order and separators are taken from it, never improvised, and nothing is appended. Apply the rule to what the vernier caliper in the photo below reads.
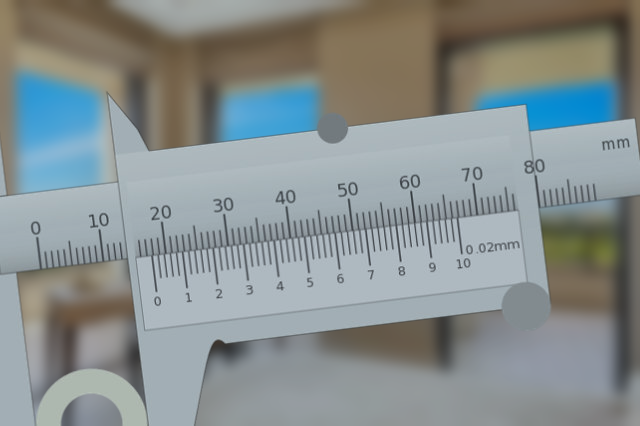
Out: {"value": 17.8, "unit": "mm"}
